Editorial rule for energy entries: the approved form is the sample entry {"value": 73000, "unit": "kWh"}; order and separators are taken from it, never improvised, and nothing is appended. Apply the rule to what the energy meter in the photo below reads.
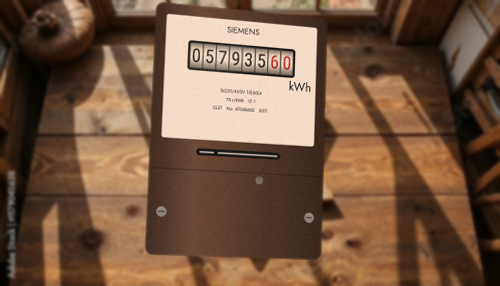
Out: {"value": 57935.60, "unit": "kWh"}
